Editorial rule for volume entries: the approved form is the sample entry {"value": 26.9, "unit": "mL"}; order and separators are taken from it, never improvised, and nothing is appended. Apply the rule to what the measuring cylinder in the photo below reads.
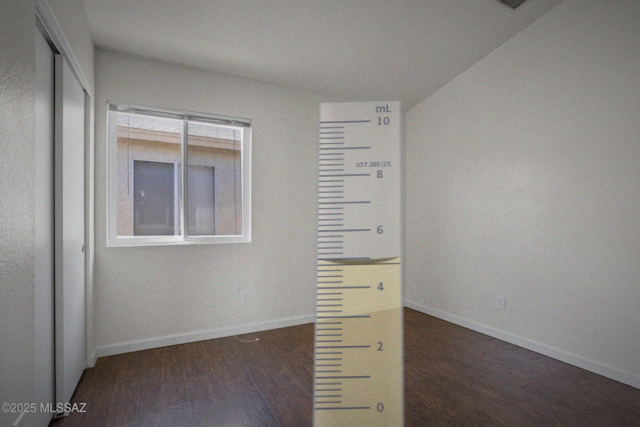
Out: {"value": 4.8, "unit": "mL"}
